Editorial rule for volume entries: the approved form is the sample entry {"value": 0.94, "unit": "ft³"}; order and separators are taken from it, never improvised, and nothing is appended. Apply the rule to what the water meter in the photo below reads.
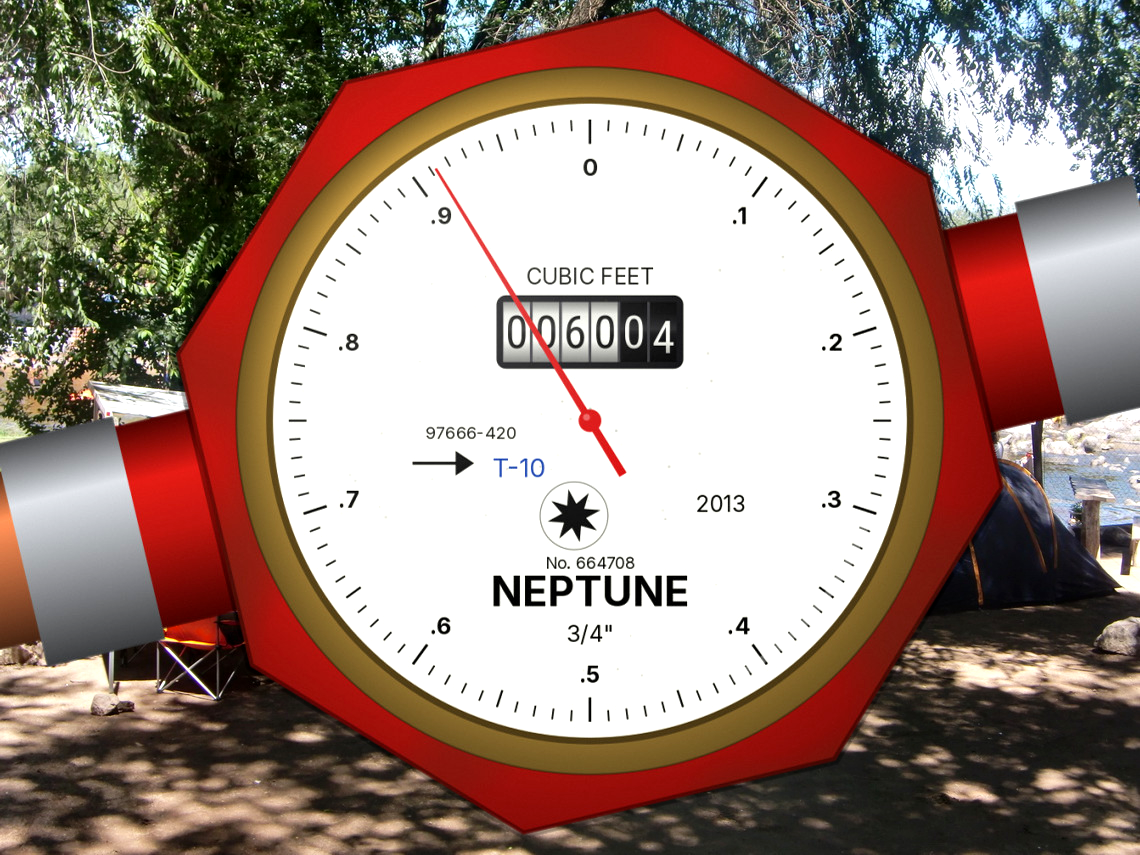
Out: {"value": 6003.91, "unit": "ft³"}
